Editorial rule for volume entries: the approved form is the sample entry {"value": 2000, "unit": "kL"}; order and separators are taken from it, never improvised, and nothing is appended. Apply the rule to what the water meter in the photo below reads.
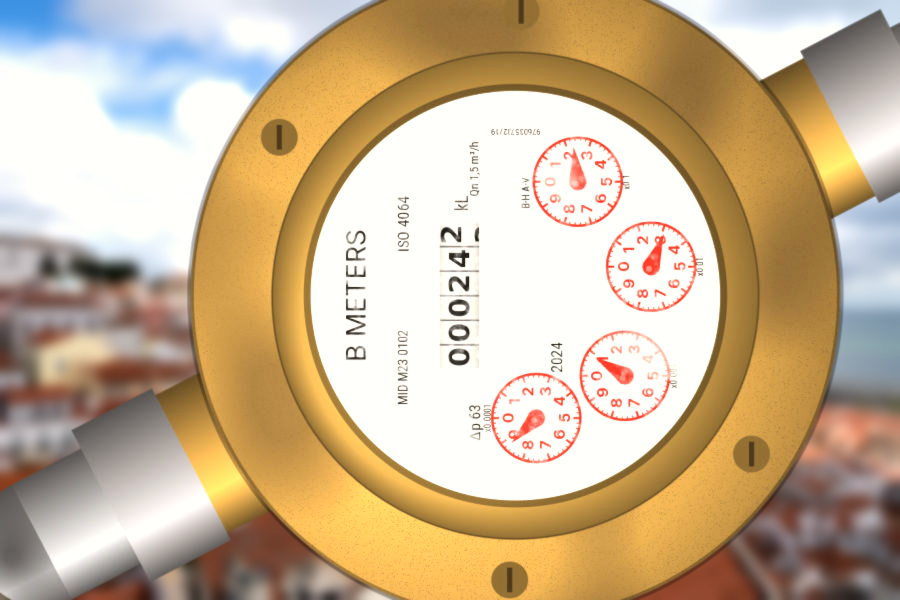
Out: {"value": 242.2308, "unit": "kL"}
